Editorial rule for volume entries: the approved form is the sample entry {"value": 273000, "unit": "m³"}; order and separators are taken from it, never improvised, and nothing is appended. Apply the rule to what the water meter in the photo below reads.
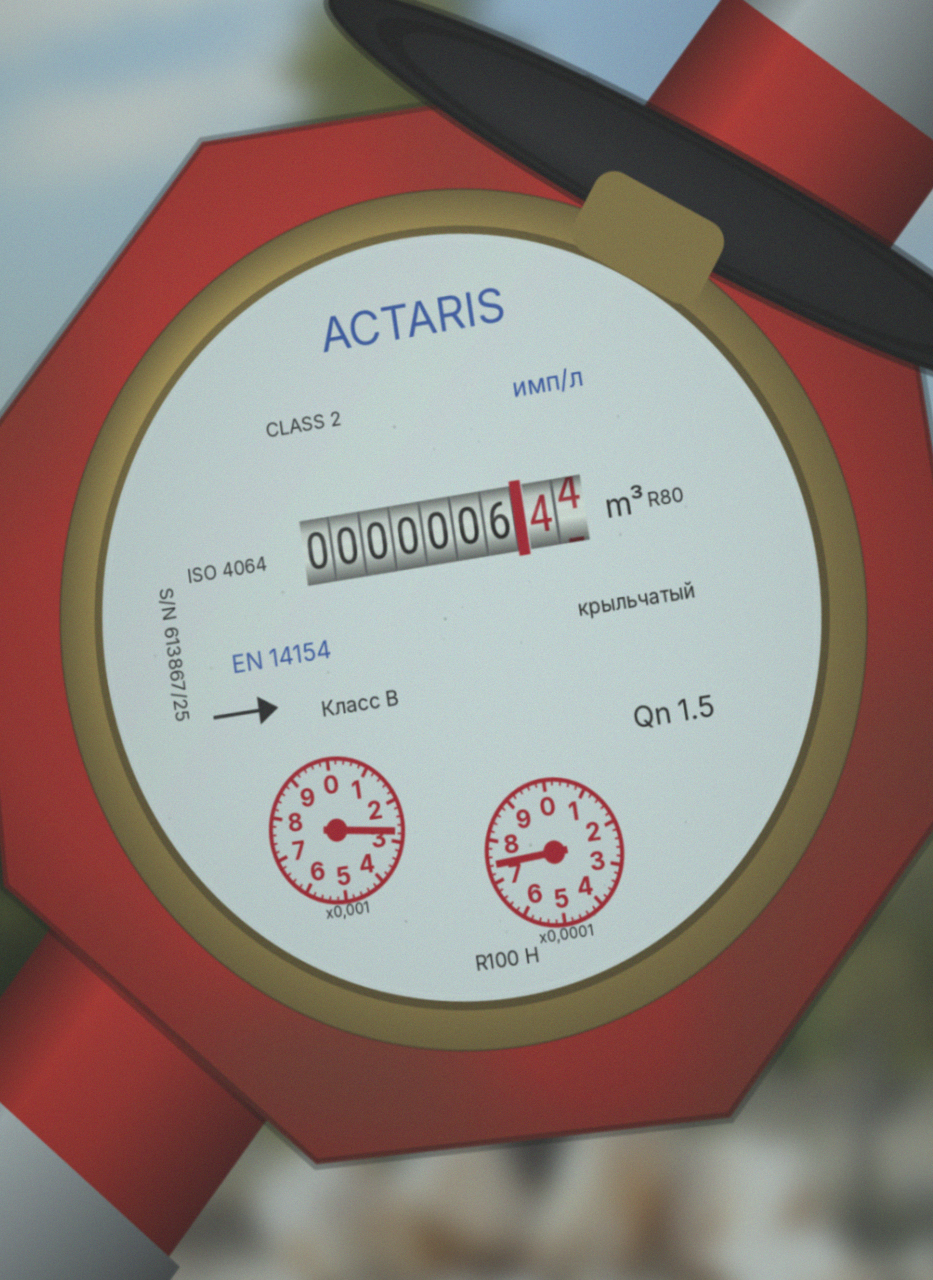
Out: {"value": 6.4427, "unit": "m³"}
